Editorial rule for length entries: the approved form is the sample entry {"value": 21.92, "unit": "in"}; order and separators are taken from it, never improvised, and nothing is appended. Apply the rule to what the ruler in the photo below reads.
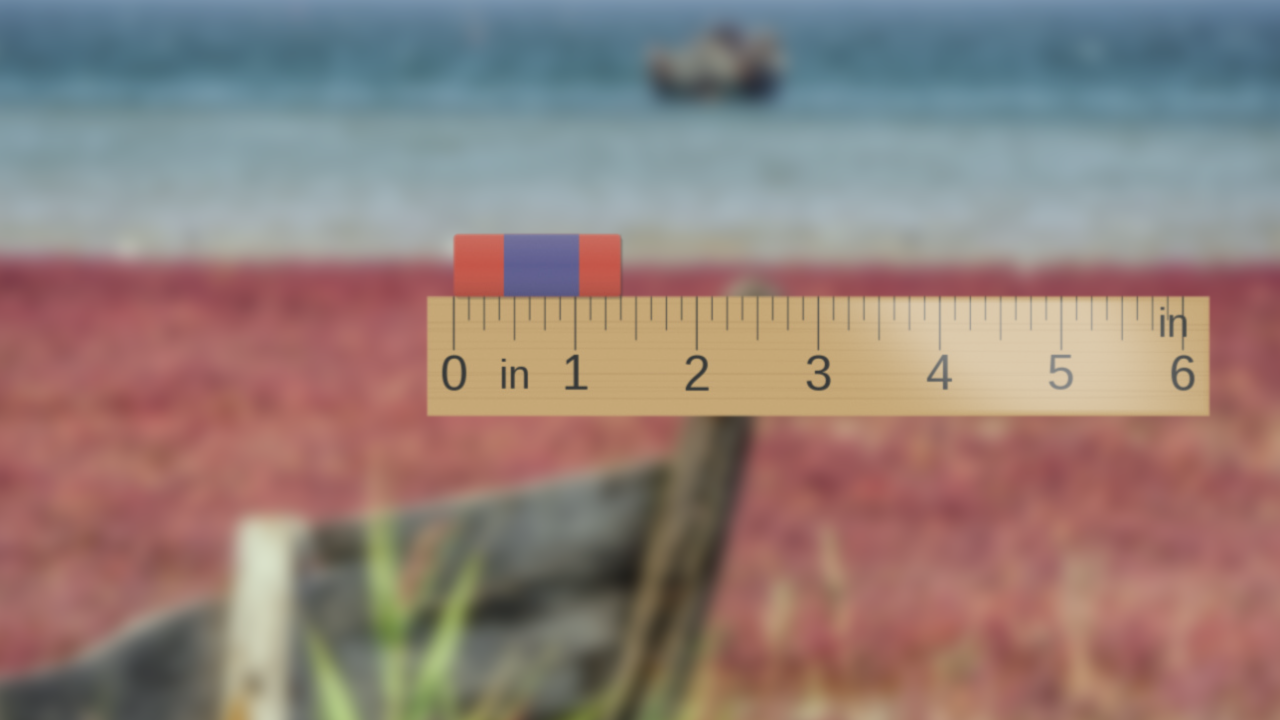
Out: {"value": 1.375, "unit": "in"}
